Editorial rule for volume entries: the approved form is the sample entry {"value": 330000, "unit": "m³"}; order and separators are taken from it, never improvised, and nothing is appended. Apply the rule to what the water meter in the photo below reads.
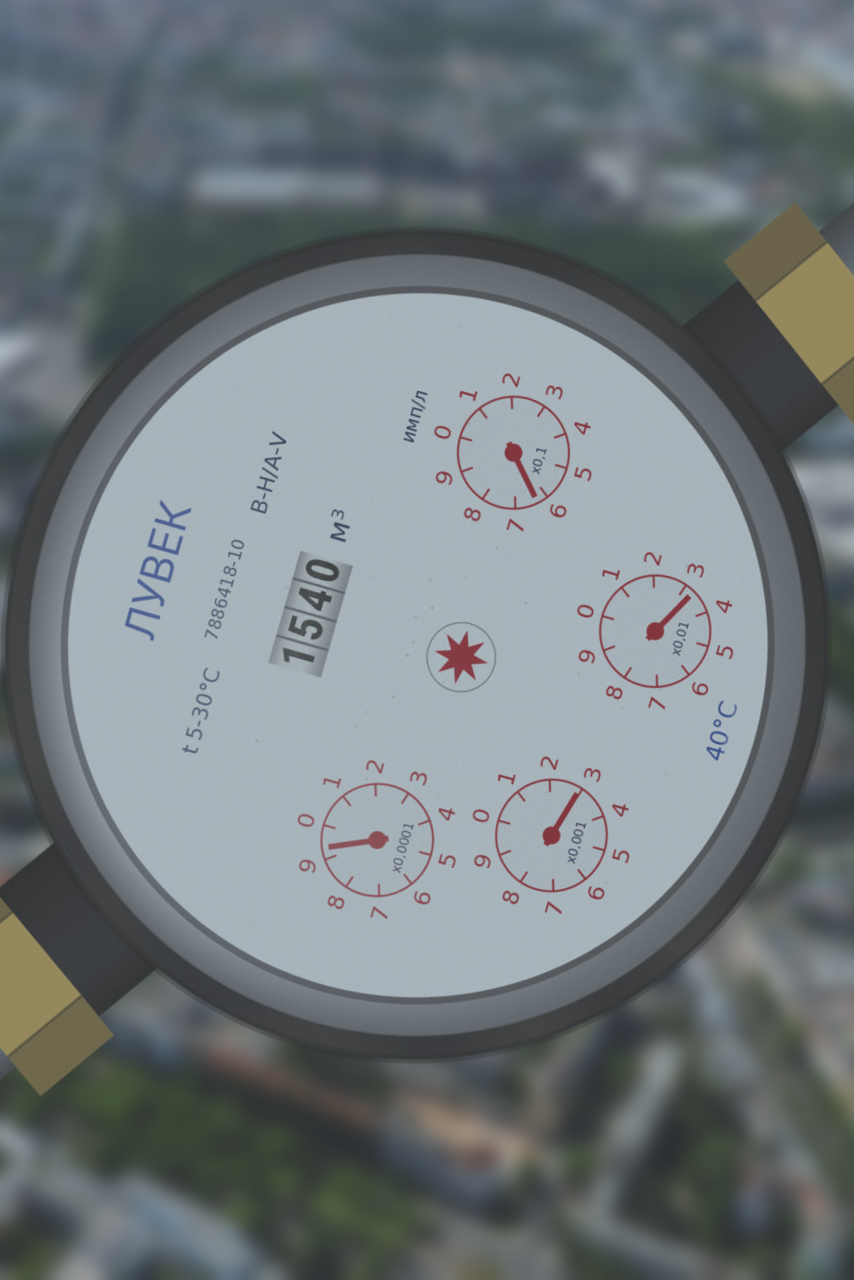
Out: {"value": 1540.6329, "unit": "m³"}
